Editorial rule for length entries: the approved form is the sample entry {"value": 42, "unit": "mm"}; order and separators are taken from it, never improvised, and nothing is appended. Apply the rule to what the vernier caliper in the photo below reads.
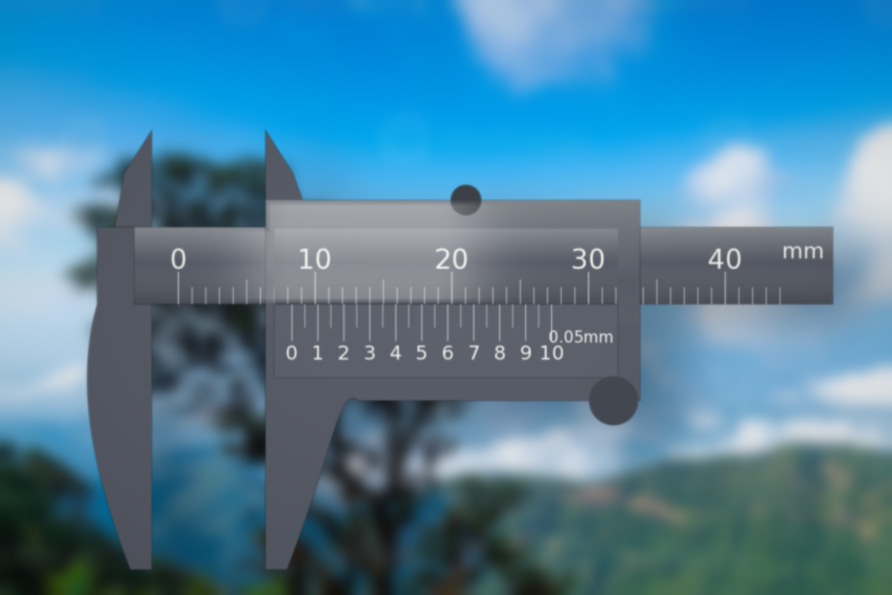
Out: {"value": 8.3, "unit": "mm"}
